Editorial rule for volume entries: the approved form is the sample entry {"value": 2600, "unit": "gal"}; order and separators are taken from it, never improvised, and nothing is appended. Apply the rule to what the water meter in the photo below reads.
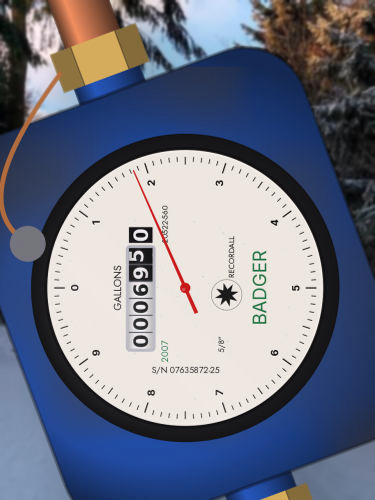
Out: {"value": 6951.8, "unit": "gal"}
